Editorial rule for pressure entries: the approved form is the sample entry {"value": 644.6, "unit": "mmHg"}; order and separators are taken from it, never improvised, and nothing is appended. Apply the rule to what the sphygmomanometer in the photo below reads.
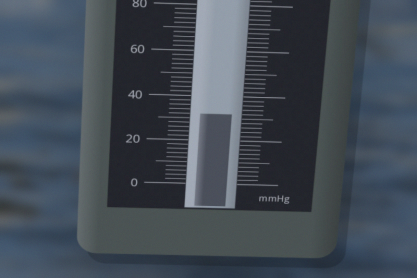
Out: {"value": 32, "unit": "mmHg"}
